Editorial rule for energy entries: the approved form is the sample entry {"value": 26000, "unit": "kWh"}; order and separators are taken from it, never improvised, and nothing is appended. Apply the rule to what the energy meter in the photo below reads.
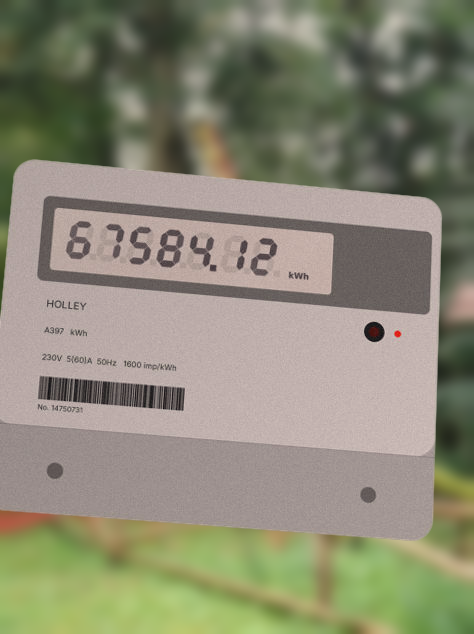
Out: {"value": 67584.12, "unit": "kWh"}
